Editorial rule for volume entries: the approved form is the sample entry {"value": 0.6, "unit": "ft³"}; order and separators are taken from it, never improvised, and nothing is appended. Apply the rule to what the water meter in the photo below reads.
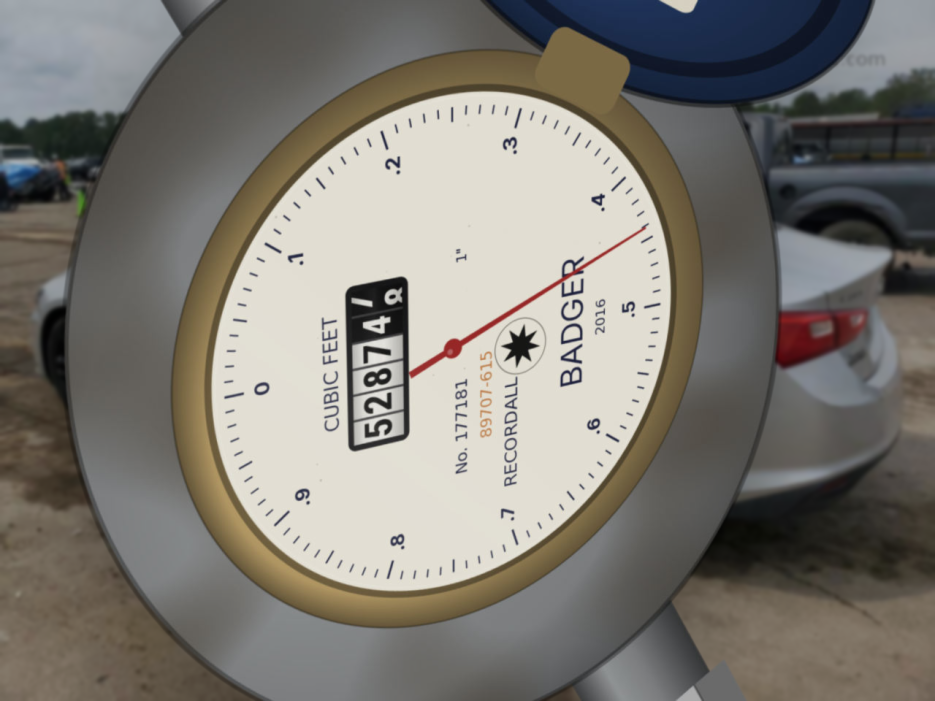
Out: {"value": 528747.44, "unit": "ft³"}
